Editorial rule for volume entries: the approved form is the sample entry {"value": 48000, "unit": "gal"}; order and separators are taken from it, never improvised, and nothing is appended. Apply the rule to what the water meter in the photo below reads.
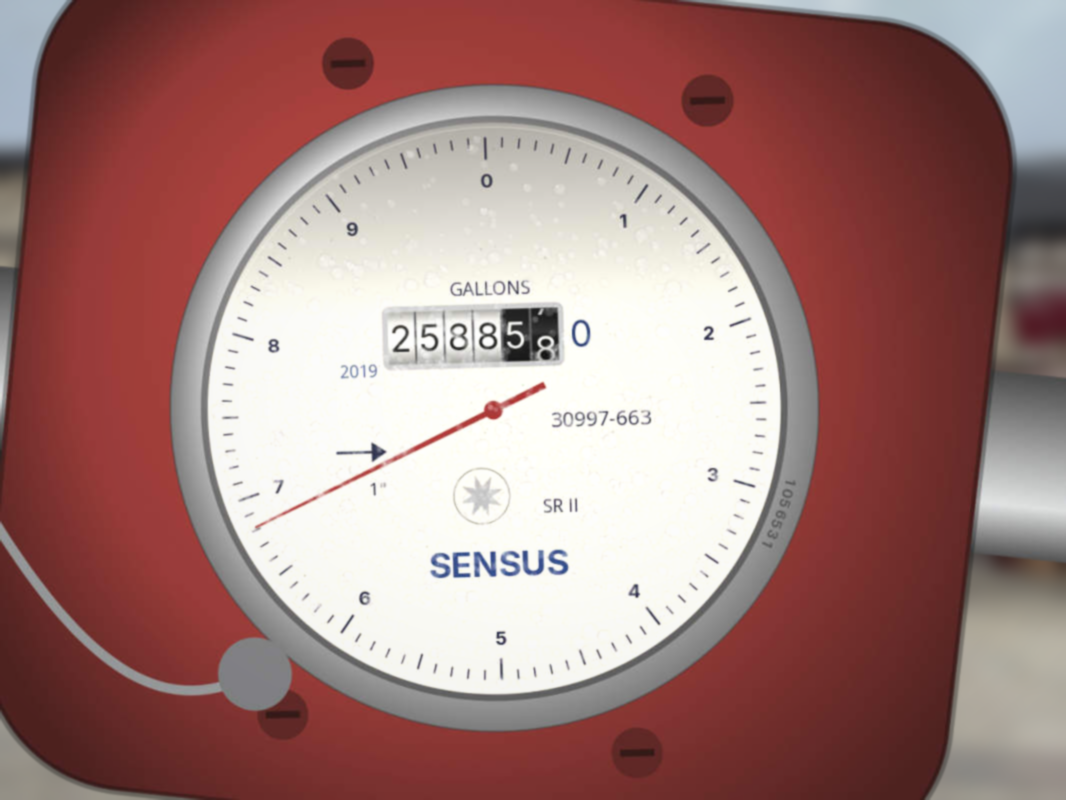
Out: {"value": 2588576.8, "unit": "gal"}
